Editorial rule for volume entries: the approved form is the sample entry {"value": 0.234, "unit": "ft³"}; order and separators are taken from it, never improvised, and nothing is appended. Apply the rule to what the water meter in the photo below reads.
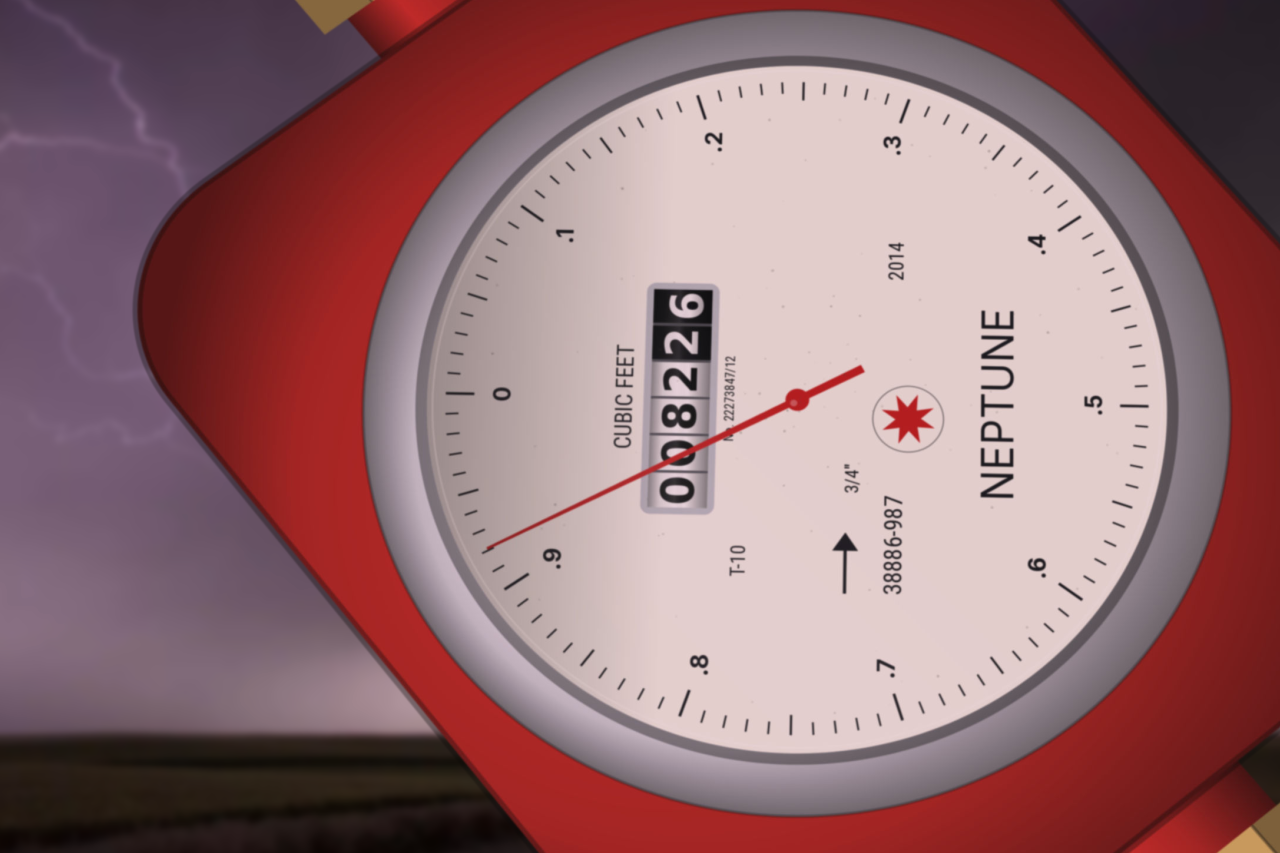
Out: {"value": 8225.92, "unit": "ft³"}
